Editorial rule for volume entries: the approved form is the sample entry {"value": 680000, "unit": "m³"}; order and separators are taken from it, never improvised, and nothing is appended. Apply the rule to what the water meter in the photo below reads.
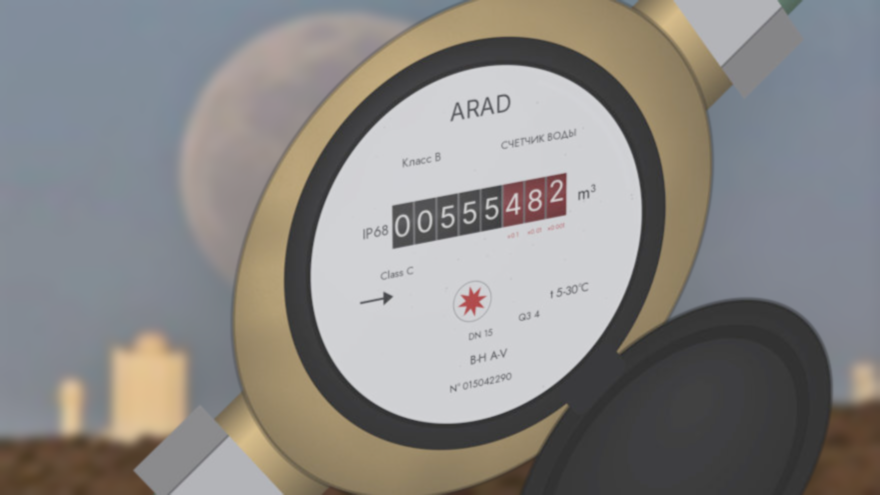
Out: {"value": 555.482, "unit": "m³"}
